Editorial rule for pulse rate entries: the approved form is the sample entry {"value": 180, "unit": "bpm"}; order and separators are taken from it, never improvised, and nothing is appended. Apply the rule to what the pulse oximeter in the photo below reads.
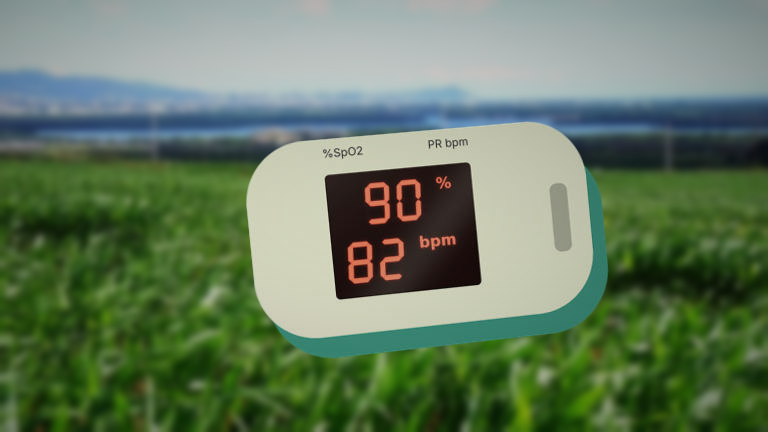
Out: {"value": 82, "unit": "bpm"}
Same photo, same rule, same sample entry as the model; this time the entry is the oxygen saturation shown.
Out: {"value": 90, "unit": "%"}
